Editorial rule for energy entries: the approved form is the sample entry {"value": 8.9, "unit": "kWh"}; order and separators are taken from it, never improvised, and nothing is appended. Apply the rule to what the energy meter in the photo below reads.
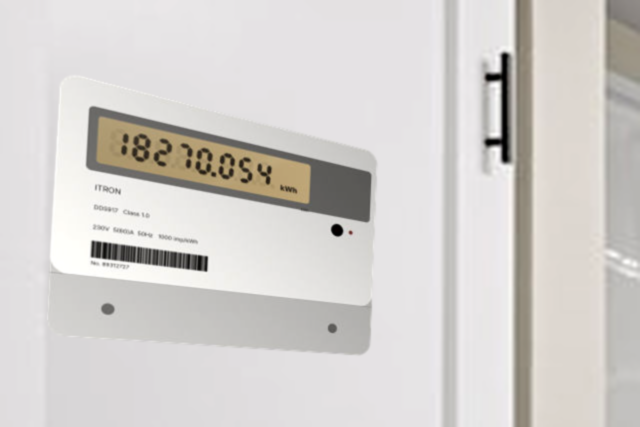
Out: {"value": 18270.054, "unit": "kWh"}
